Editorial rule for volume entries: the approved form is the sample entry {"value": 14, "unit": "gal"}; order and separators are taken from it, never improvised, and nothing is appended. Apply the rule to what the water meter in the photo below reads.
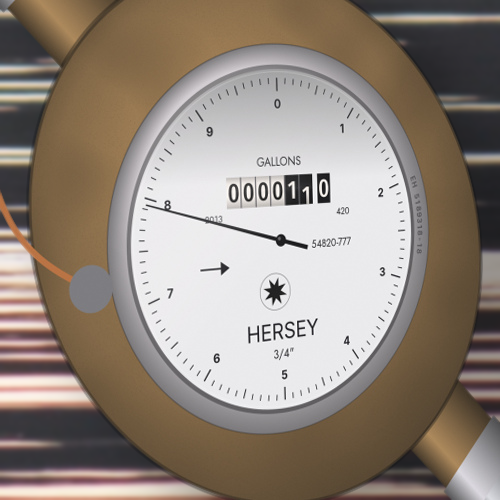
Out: {"value": 107.9, "unit": "gal"}
